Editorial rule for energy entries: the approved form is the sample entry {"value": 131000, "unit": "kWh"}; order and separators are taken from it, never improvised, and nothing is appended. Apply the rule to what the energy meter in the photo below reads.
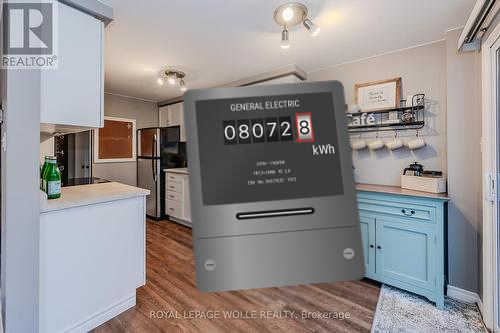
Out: {"value": 8072.8, "unit": "kWh"}
